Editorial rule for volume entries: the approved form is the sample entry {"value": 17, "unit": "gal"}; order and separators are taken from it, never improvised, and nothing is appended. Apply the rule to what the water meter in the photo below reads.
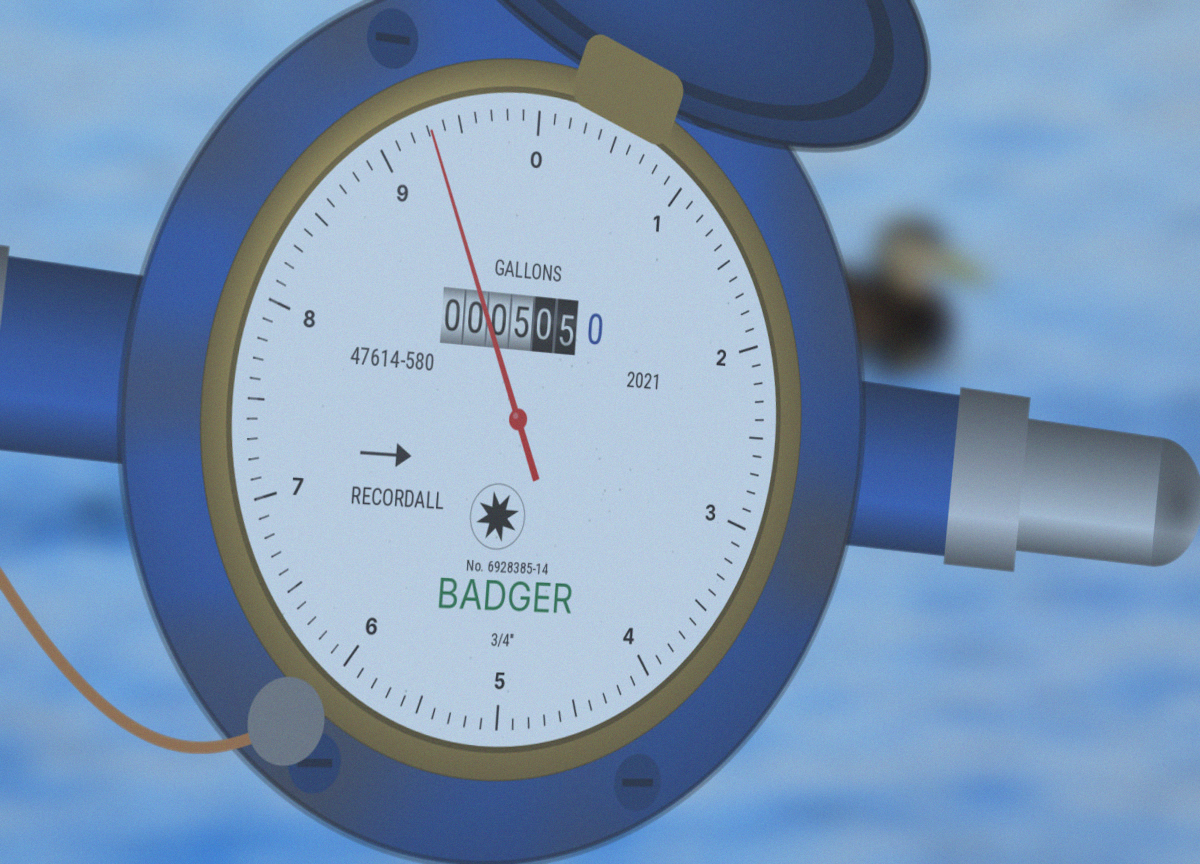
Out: {"value": 5049.3, "unit": "gal"}
